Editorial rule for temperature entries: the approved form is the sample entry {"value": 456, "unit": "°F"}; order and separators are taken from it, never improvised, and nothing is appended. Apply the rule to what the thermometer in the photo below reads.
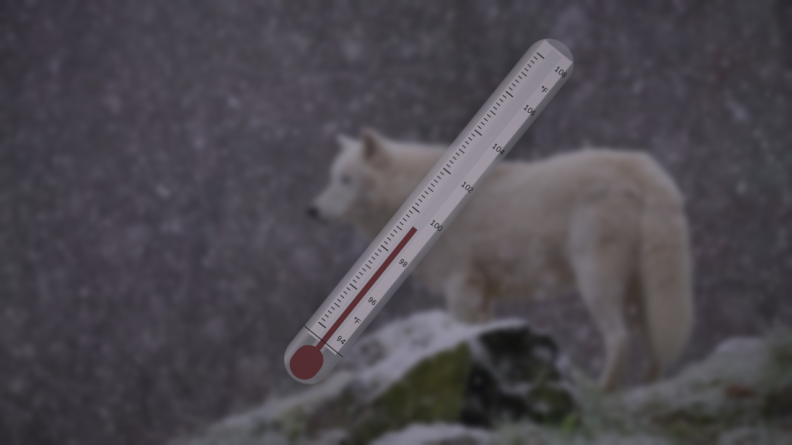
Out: {"value": 99.4, "unit": "°F"}
